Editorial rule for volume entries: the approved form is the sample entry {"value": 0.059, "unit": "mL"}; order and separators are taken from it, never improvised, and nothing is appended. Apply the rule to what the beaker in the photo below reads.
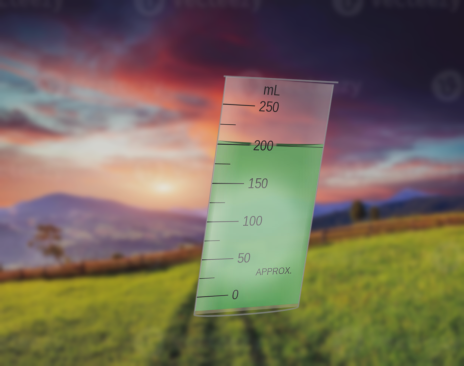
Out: {"value": 200, "unit": "mL"}
